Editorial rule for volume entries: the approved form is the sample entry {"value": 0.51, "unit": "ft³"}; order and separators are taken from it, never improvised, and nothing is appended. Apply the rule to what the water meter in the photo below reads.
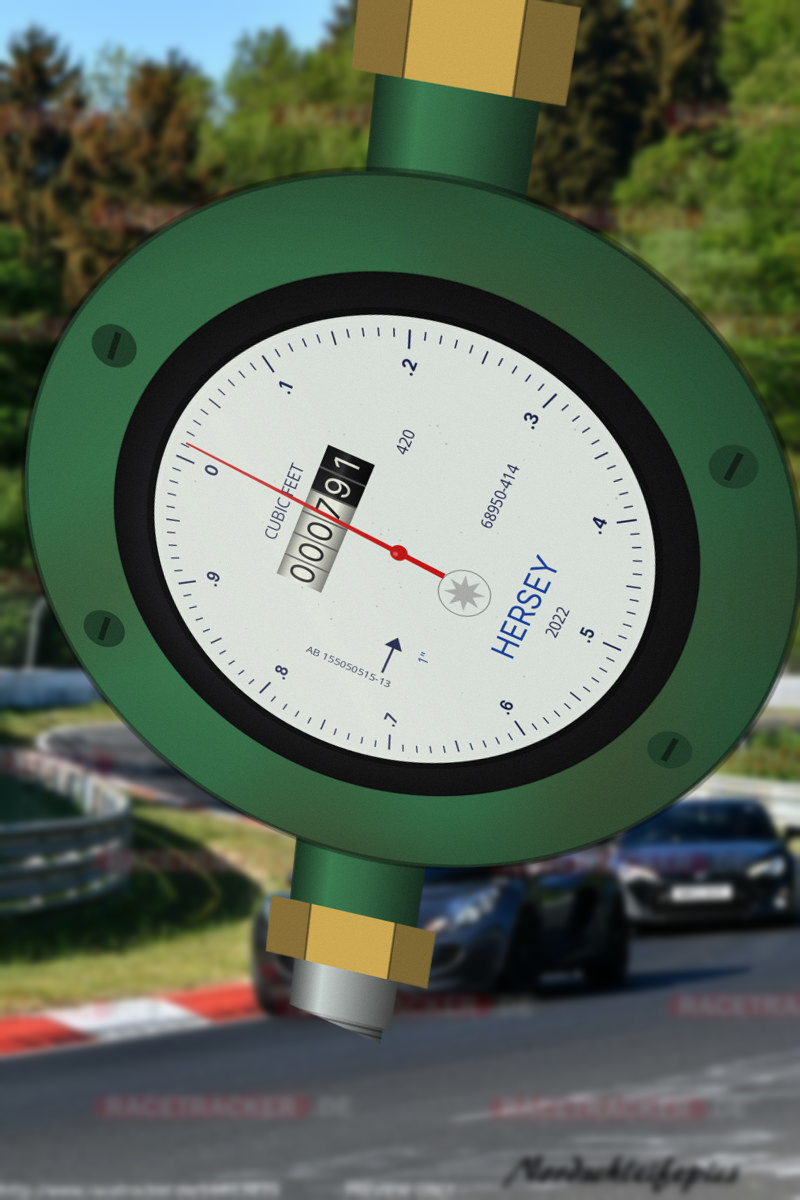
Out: {"value": 791.01, "unit": "ft³"}
